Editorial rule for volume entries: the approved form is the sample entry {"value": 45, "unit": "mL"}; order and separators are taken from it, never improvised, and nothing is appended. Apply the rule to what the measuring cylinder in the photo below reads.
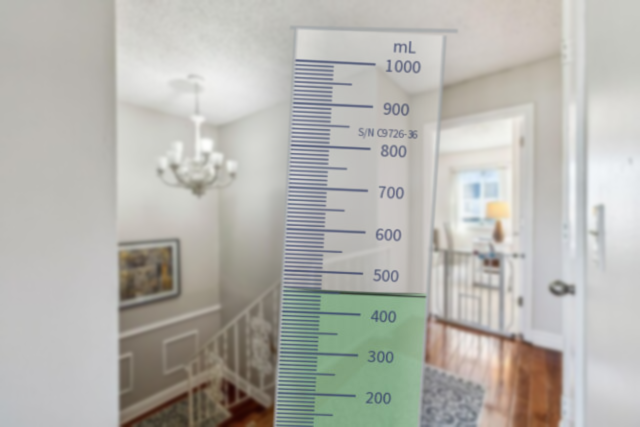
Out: {"value": 450, "unit": "mL"}
